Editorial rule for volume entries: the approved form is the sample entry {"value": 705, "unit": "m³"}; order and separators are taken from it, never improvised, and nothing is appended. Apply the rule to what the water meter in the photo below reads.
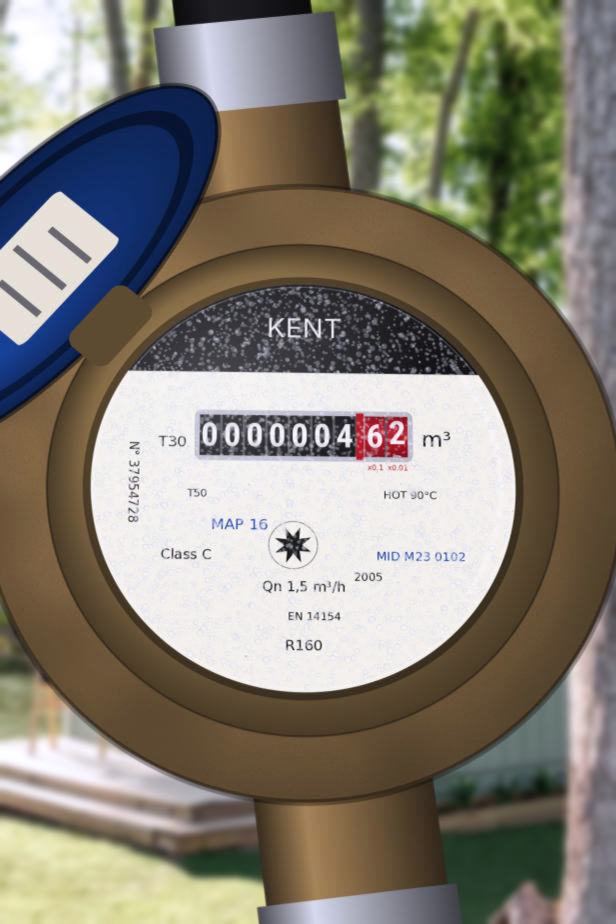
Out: {"value": 4.62, "unit": "m³"}
